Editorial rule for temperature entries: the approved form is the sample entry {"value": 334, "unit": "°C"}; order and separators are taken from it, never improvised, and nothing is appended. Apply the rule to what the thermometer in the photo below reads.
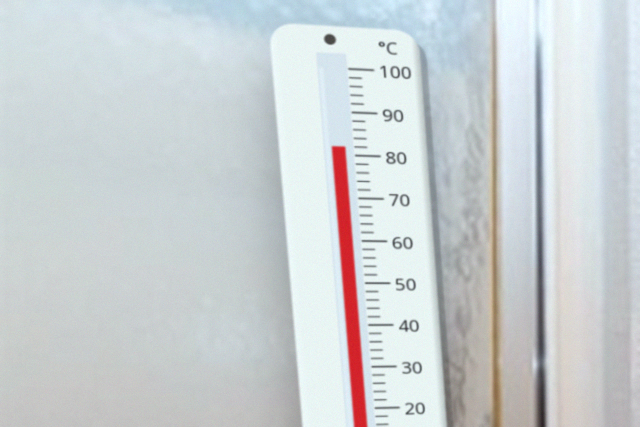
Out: {"value": 82, "unit": "°C"}
